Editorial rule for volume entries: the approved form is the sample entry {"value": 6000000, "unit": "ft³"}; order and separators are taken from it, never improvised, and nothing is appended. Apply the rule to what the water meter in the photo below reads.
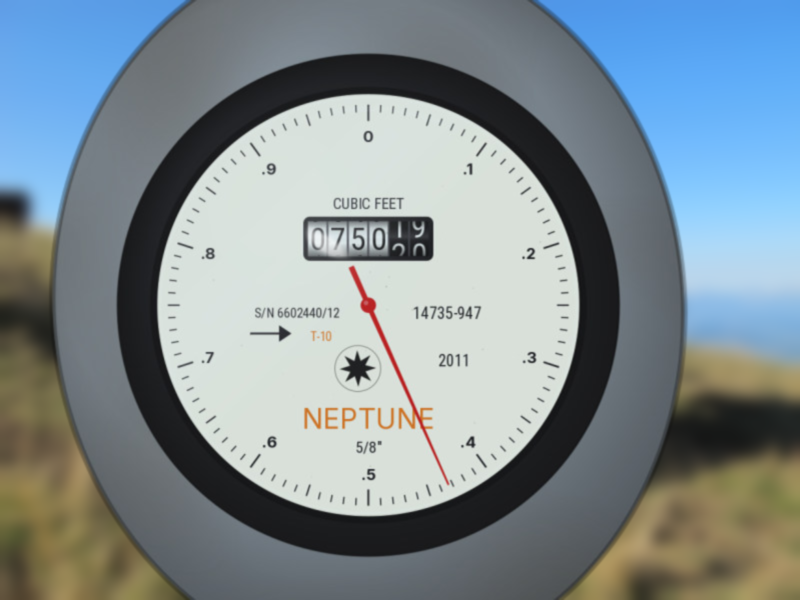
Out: {"value": 75019.43, "unit": "ft³"}
